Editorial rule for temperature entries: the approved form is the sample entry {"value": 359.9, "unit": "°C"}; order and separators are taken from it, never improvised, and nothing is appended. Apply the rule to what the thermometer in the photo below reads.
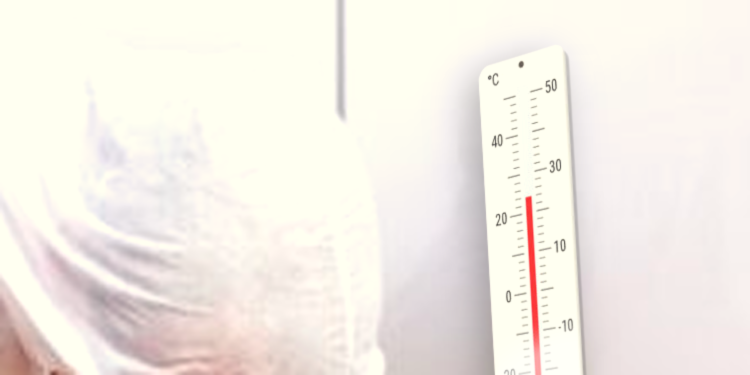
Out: {"value": 24, "unit": "°C"}
